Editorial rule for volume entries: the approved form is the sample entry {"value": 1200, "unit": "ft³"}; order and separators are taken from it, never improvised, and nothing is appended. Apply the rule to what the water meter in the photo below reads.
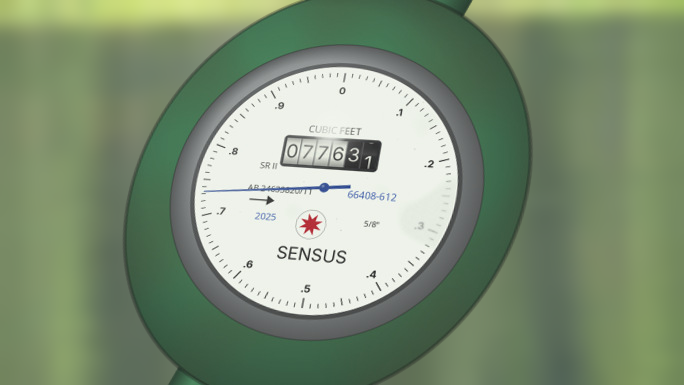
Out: {"value": 77630.73, "unit": "ft³"}
